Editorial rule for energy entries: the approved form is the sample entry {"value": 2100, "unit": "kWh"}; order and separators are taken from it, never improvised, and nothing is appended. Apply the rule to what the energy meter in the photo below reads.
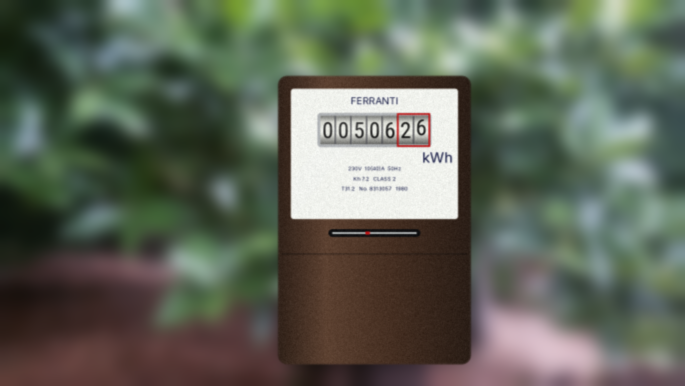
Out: {"value": 506.26, "unit": "kWh"}
